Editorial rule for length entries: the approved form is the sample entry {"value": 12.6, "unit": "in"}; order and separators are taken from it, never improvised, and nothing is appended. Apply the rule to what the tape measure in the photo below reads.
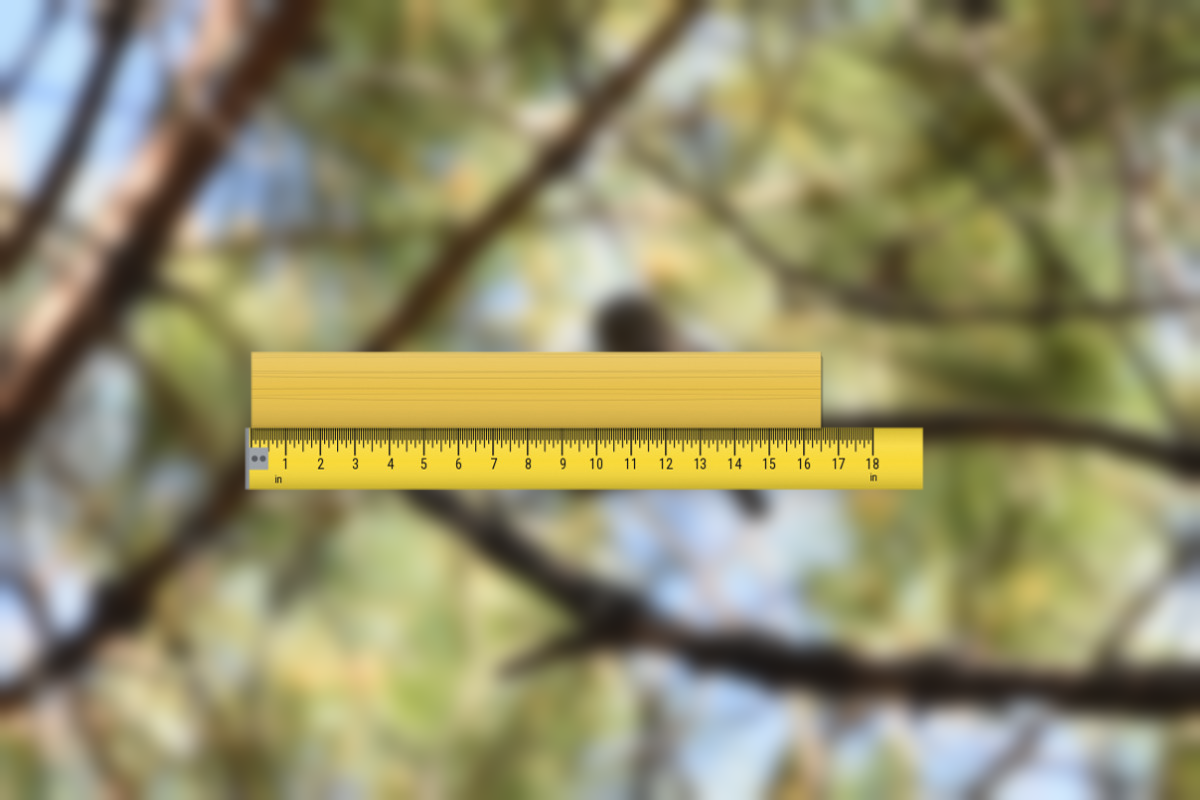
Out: {"value": 16.5, "unit": "in"}
